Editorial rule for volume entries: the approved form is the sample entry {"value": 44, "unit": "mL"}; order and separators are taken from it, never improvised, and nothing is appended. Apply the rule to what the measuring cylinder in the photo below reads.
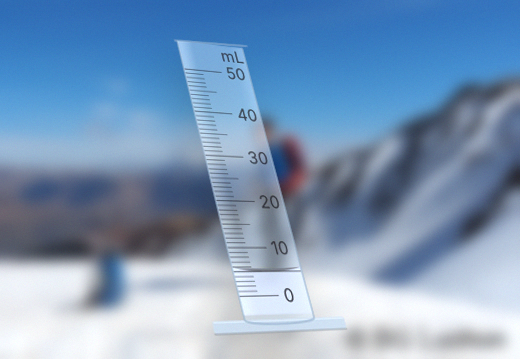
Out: {"value": 5, "unit": "mL"}
